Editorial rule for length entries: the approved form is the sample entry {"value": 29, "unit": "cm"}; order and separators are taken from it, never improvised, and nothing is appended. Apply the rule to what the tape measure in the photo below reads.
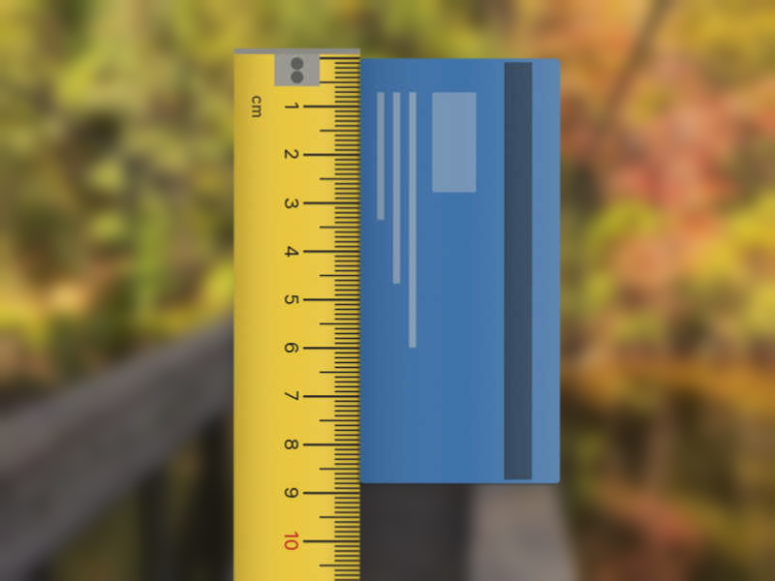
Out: {"value": 8.8, "unit": "cm"}
